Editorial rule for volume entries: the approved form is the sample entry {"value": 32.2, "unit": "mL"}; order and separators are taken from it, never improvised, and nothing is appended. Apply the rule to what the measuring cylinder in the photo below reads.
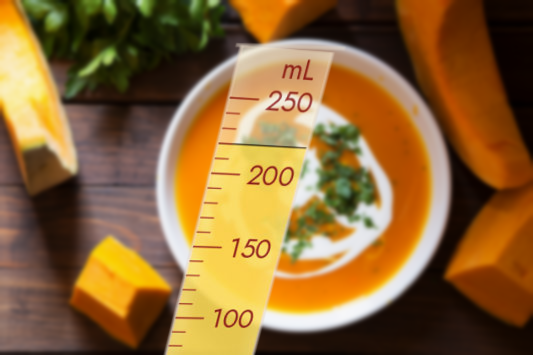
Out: {"value": 220, "unit": "mL"}
